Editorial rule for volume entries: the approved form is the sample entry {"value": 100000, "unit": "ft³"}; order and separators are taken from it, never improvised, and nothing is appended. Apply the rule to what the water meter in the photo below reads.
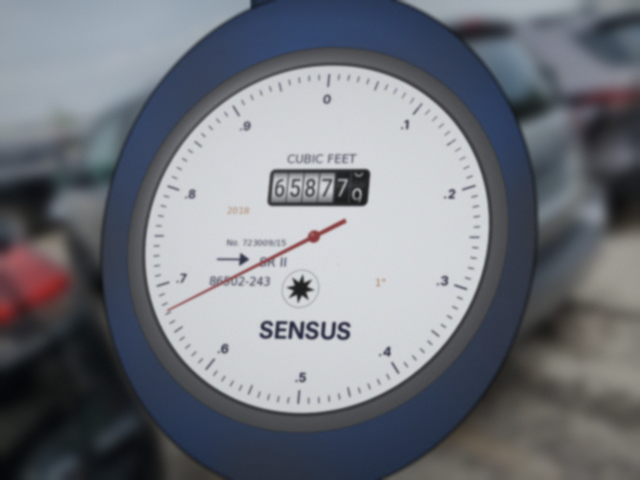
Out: {"value": 658778.67, "unit": "ft³"}
